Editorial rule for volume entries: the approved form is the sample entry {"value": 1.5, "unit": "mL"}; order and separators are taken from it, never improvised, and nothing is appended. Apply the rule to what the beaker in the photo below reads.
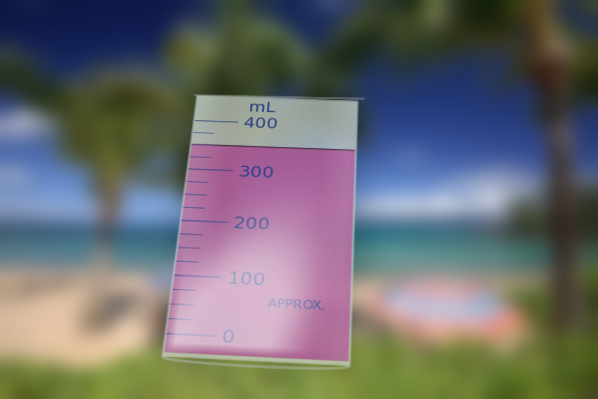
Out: {"value": 350, "unit": "mL"}
